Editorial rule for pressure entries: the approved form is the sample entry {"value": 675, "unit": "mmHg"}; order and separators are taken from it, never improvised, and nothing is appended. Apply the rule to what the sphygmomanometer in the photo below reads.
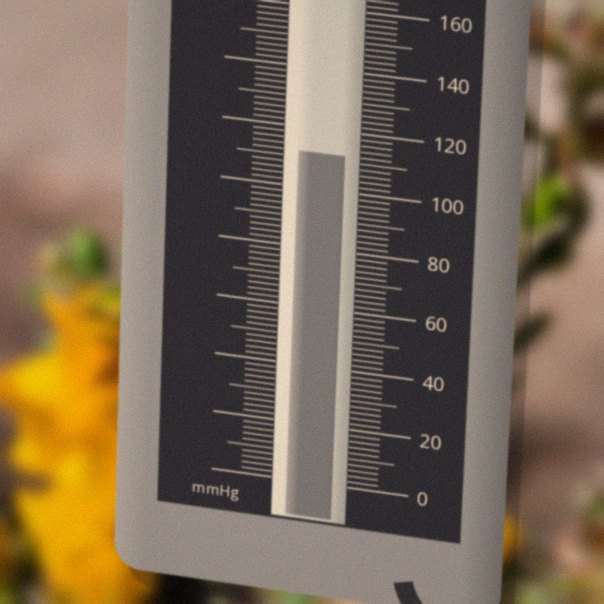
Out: {"value": 112, "unit": "mmHg"}
